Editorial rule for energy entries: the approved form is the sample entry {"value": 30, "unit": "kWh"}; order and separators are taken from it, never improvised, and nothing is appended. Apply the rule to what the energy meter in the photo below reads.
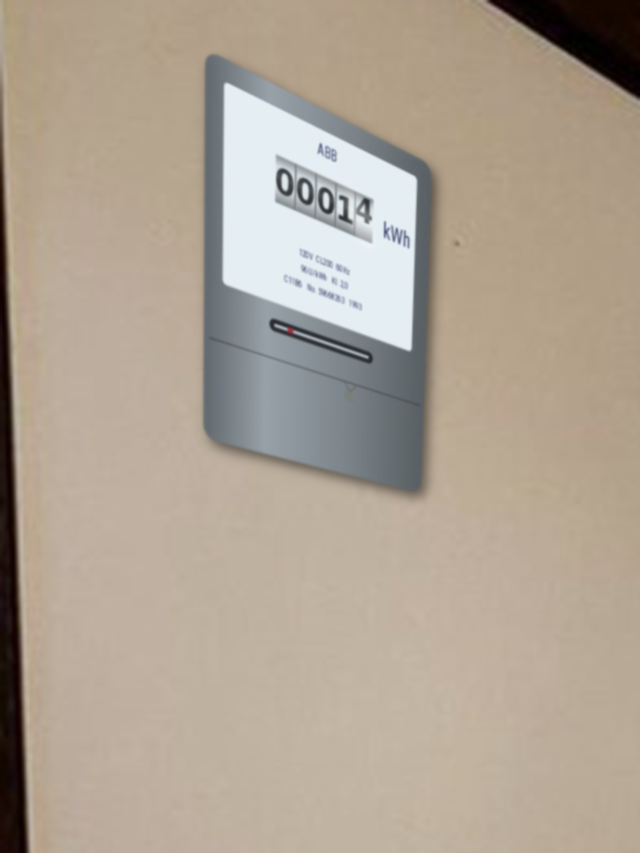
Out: {"value": 14, "unit": "kWh"}
